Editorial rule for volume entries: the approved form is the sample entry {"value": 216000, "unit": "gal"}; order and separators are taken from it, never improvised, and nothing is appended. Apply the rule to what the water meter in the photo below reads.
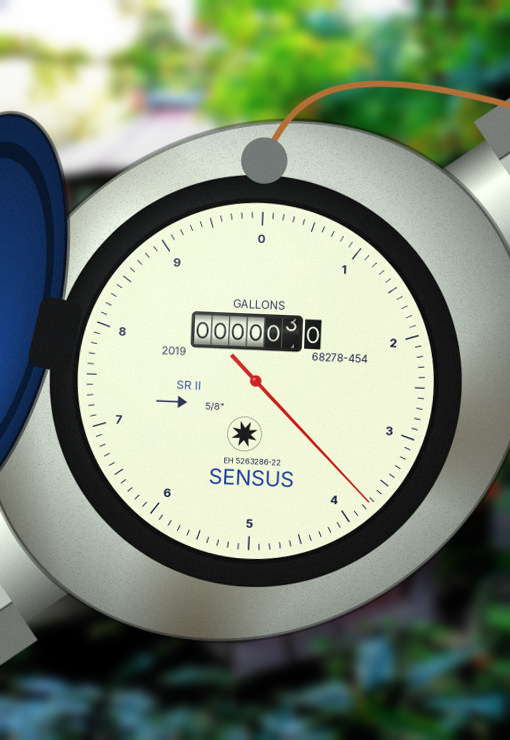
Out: {"value": 33.7, "unit": "gal"}
